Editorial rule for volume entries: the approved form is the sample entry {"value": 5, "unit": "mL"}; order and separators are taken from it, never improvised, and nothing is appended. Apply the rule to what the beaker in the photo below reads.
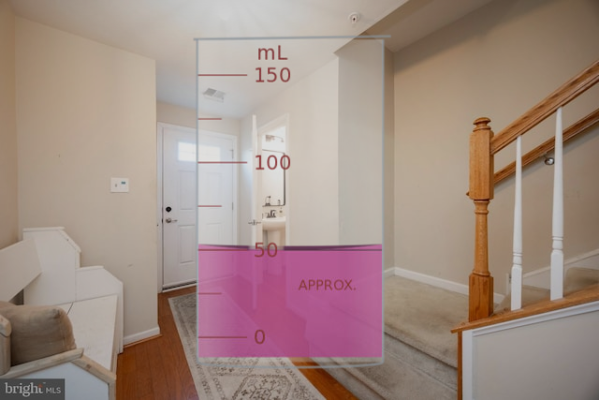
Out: {"value": 50, "unit": "mL"}
